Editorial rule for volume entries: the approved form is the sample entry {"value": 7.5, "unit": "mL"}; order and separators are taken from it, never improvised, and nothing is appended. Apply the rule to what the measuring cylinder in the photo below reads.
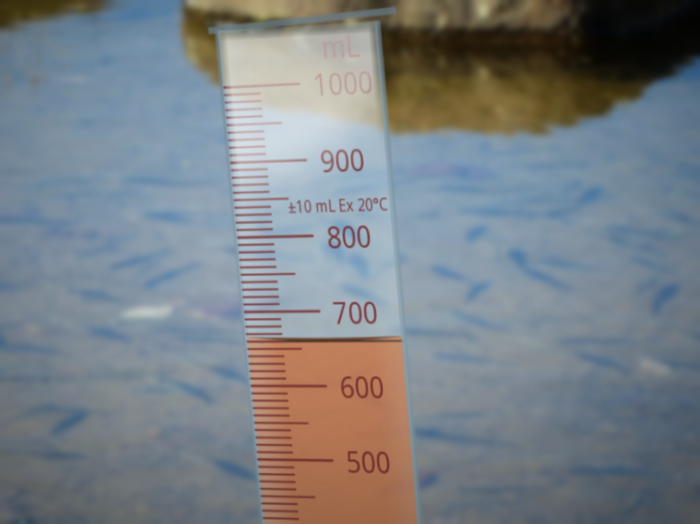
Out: {"value": 660, "unit": "mL"}
